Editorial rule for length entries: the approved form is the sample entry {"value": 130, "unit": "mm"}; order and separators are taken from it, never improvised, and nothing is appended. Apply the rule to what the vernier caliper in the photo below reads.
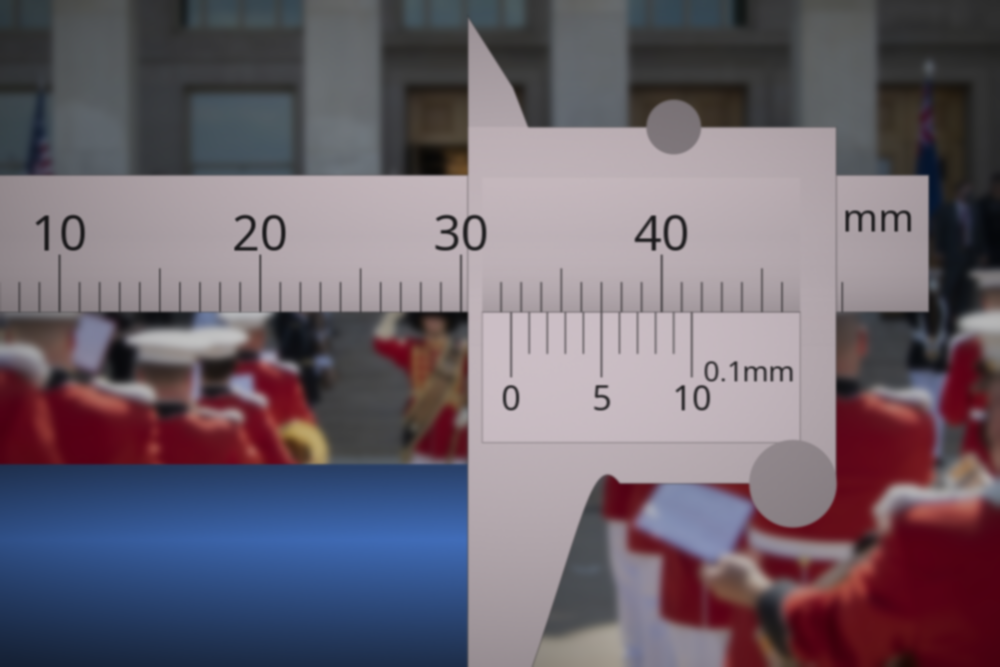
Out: {"value": 32.5, "unit": "mm"}
